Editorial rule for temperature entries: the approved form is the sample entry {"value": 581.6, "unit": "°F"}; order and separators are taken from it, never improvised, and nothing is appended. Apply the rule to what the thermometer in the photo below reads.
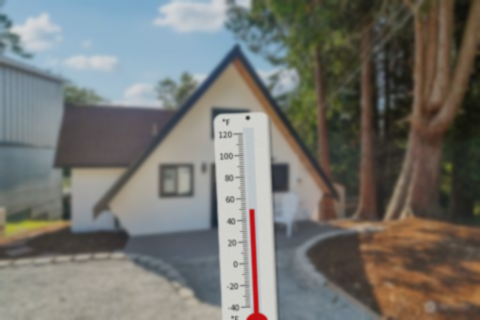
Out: {"value": 50, "unit": "°F"}
